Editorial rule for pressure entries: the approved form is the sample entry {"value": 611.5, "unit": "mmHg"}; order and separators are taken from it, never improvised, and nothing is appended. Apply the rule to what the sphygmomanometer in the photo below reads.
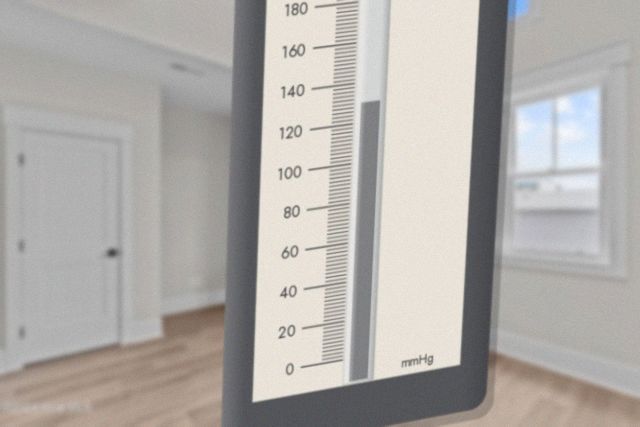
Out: {"value": 130, "unit": "mmHg"}
